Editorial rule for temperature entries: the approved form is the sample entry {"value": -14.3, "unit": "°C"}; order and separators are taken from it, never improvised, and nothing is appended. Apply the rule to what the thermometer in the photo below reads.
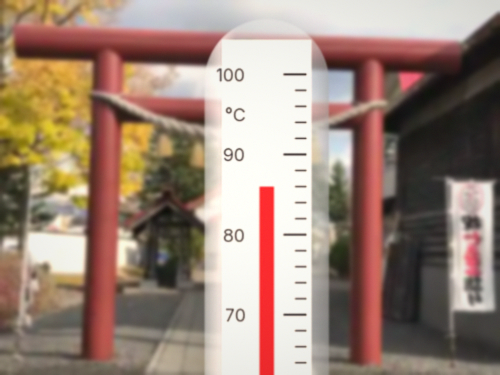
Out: {"value": 86, "unit": "°C"}
